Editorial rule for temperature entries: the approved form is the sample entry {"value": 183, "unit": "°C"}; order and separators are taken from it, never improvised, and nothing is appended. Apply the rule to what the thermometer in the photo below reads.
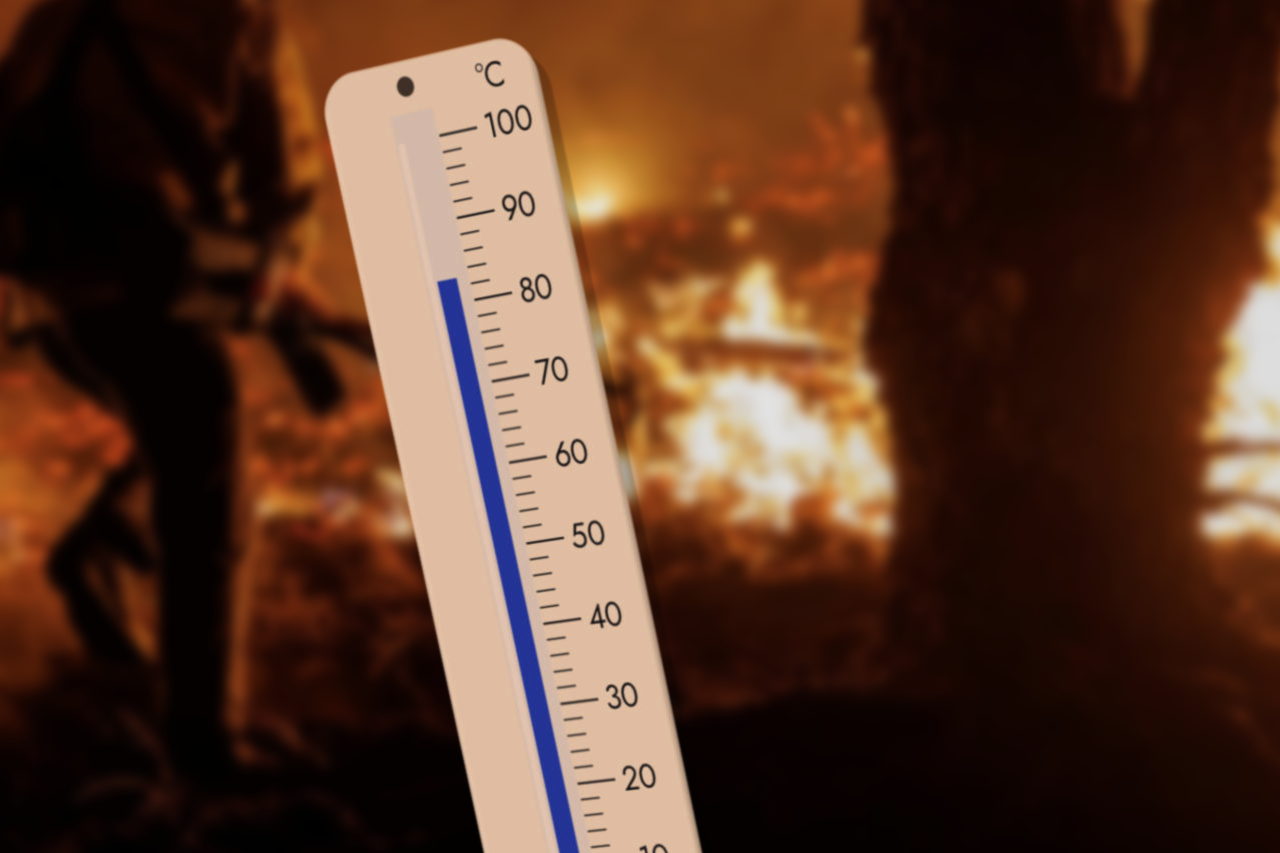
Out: {"value": 83, "unit": "°C"}
